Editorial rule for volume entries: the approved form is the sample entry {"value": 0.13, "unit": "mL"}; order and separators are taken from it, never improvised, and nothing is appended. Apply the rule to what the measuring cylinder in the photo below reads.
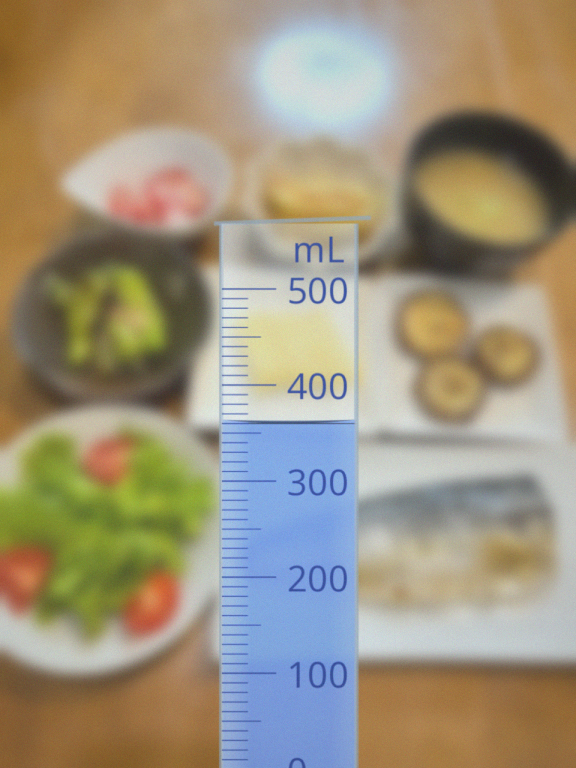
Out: {"value": 360, "unit": "mL"}
